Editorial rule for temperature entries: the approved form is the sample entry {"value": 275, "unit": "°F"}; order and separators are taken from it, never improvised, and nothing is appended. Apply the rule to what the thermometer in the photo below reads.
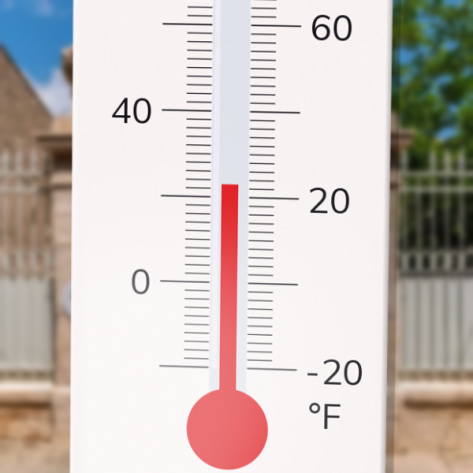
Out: {"value": 23, "unit": "°F"}
